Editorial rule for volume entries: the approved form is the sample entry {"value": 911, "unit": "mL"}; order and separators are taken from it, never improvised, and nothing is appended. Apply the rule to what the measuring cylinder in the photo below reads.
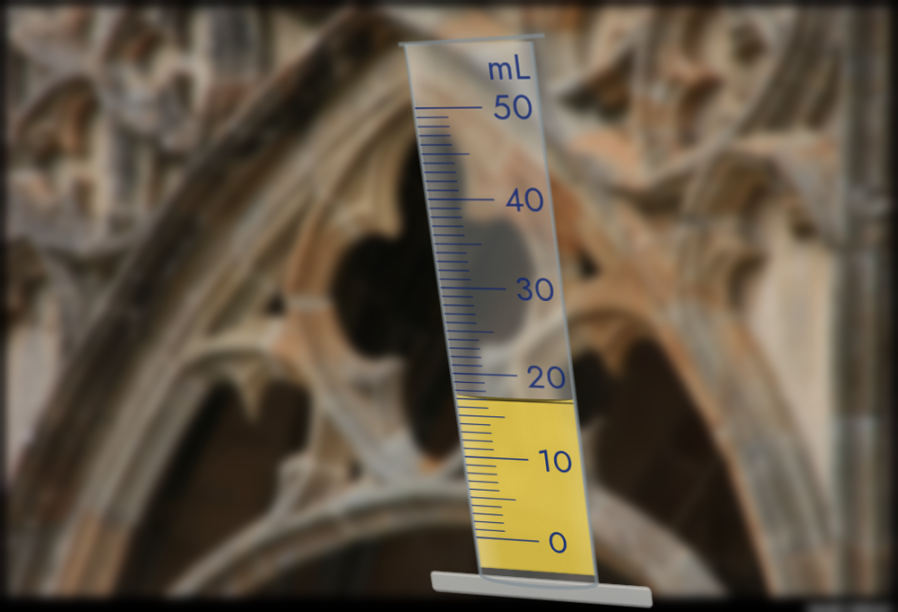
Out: {"value": 17, "unit": "mL"}
